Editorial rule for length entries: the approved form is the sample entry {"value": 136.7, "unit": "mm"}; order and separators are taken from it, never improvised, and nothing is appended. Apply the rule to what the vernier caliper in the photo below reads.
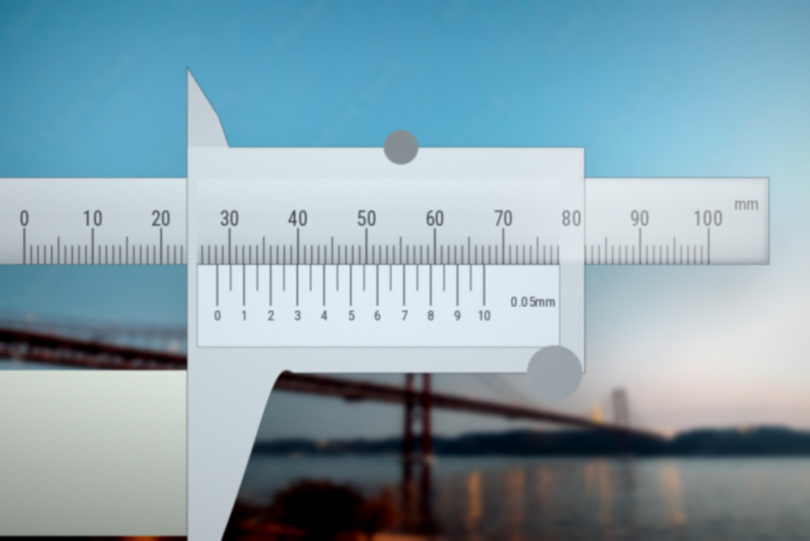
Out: {"value": 28.2, "unit": "mm"}
